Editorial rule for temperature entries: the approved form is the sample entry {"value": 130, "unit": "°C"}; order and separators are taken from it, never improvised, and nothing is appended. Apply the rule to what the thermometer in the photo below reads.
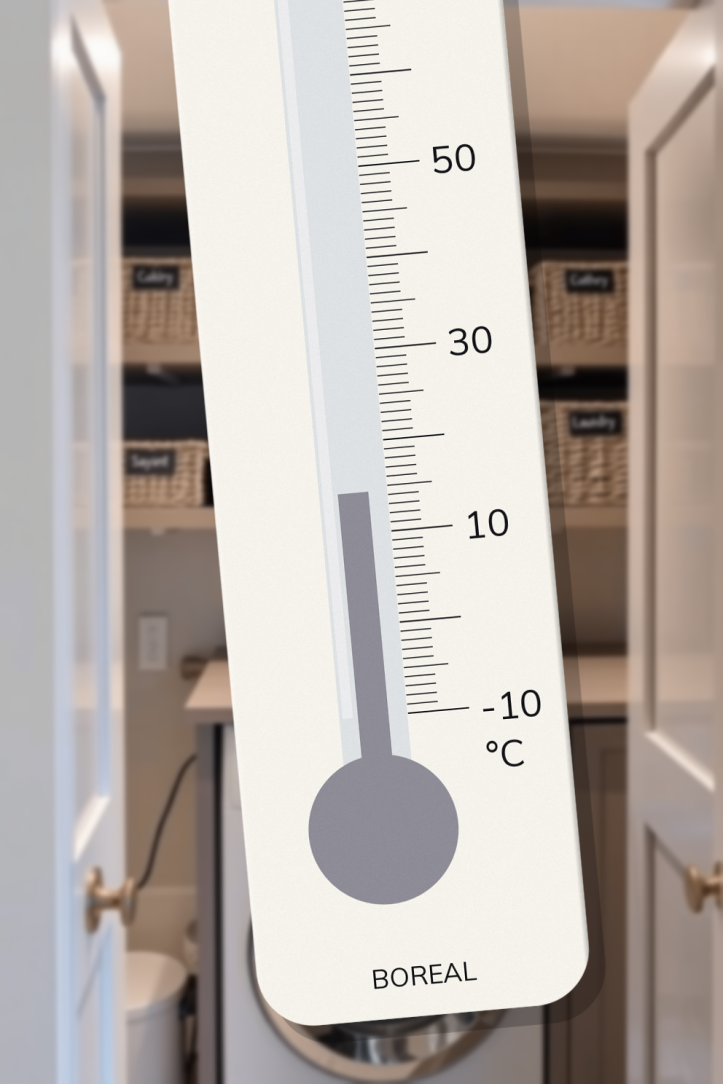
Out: {"value": 14.5, "unit": "°C"}
